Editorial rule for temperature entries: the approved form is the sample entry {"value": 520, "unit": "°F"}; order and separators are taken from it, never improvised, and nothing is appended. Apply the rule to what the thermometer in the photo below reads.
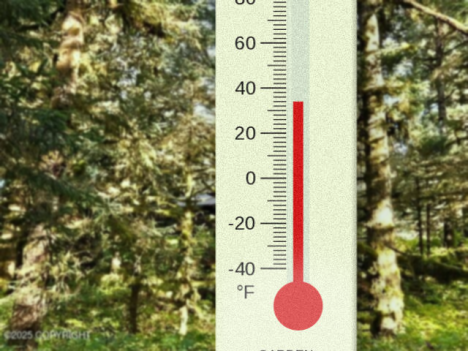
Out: {"value": 34, "unit": "°F"}
